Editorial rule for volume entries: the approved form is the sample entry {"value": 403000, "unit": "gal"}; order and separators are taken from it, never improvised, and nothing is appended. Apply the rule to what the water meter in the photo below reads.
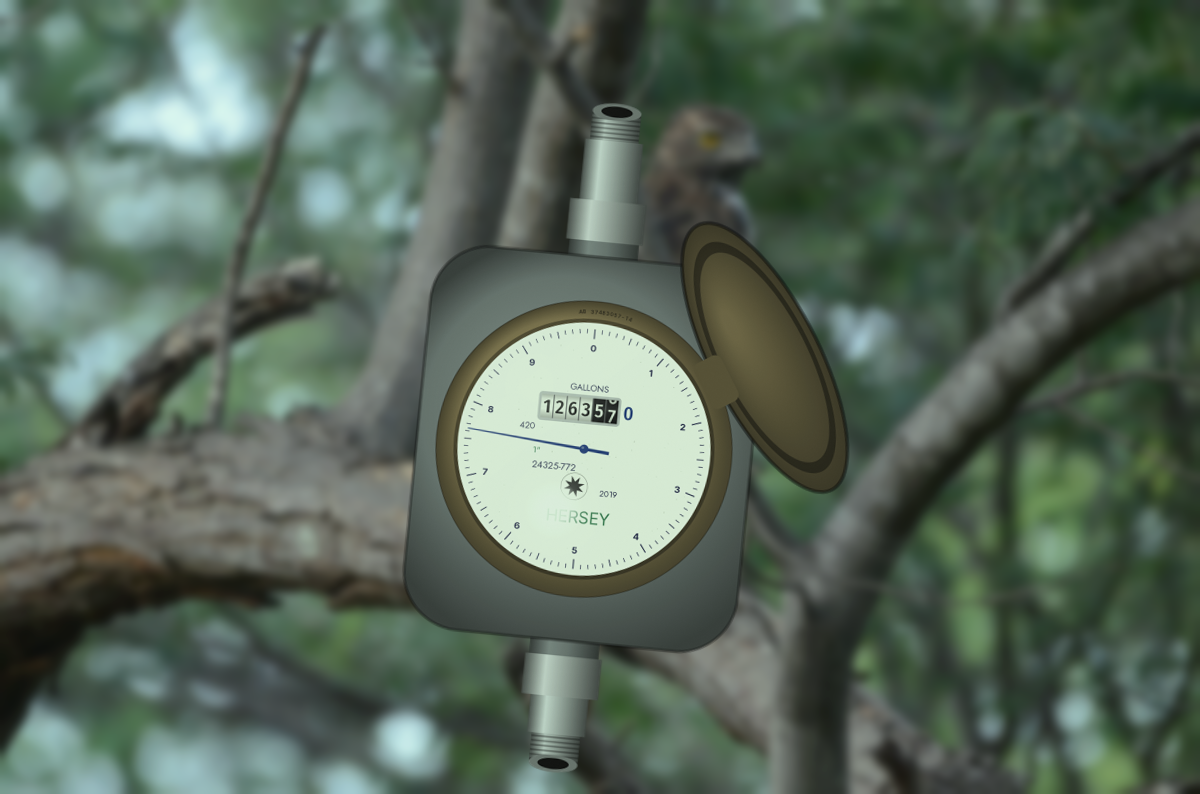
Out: {"value": 1263567.6, "unit": "gal"}
